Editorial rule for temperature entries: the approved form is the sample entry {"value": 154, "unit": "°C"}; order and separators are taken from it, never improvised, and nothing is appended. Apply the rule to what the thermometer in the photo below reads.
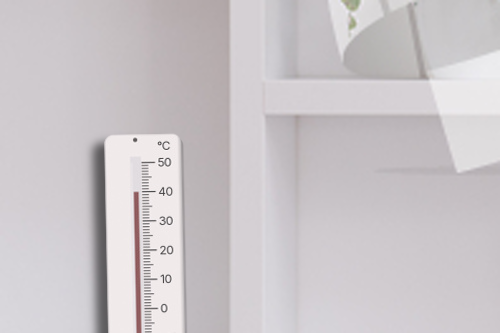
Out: {"value": 40, "unit": "°C"}
